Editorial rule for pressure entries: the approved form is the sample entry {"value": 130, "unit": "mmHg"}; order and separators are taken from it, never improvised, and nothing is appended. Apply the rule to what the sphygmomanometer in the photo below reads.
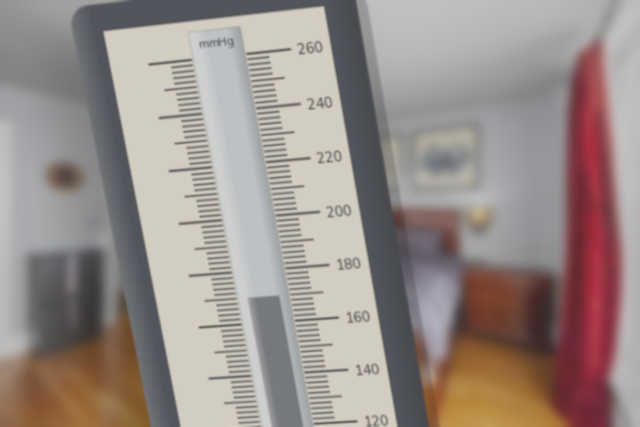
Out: {"value": 170, "unit": "mmHg"}
